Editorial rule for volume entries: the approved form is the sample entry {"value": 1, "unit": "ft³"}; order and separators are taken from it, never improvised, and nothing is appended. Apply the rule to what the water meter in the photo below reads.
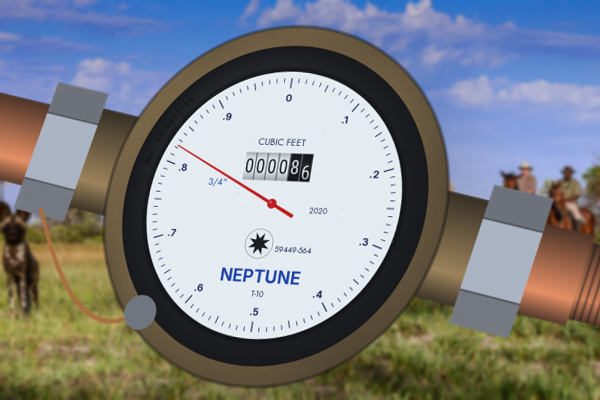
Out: {"value": 85.82, "unit": "ft³"}
